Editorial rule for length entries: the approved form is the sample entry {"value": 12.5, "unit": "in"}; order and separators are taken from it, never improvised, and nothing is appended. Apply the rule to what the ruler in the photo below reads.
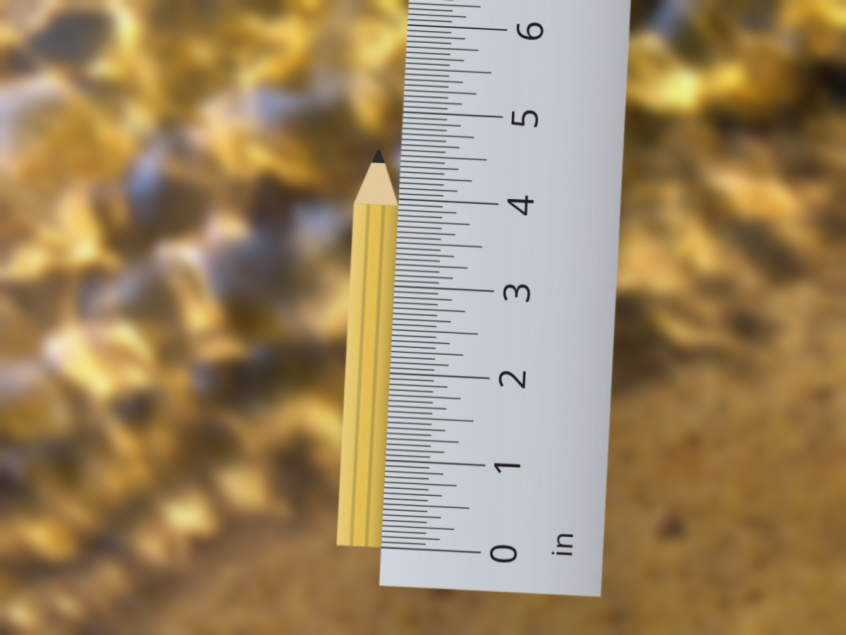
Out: {"value": 4.5625, "unit": "in"}
